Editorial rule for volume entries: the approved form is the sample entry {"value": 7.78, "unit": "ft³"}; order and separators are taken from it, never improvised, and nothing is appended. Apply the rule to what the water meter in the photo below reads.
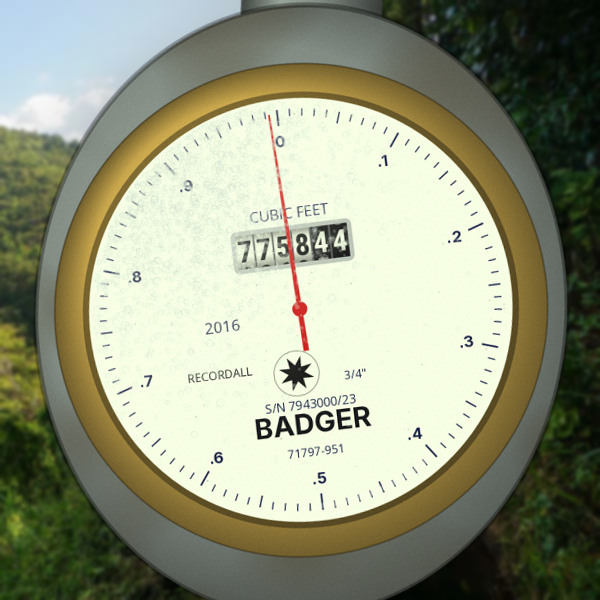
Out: {"value": 775843.99, "unit": "ft³"}
